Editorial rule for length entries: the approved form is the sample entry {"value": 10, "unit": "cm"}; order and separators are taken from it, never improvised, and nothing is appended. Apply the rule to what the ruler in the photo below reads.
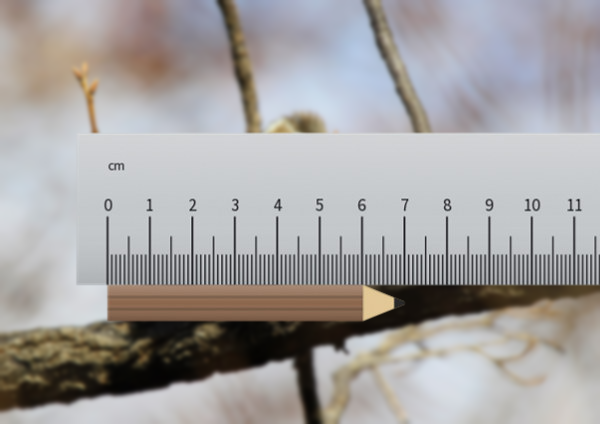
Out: {"value": 7, "unit": "cm"}
